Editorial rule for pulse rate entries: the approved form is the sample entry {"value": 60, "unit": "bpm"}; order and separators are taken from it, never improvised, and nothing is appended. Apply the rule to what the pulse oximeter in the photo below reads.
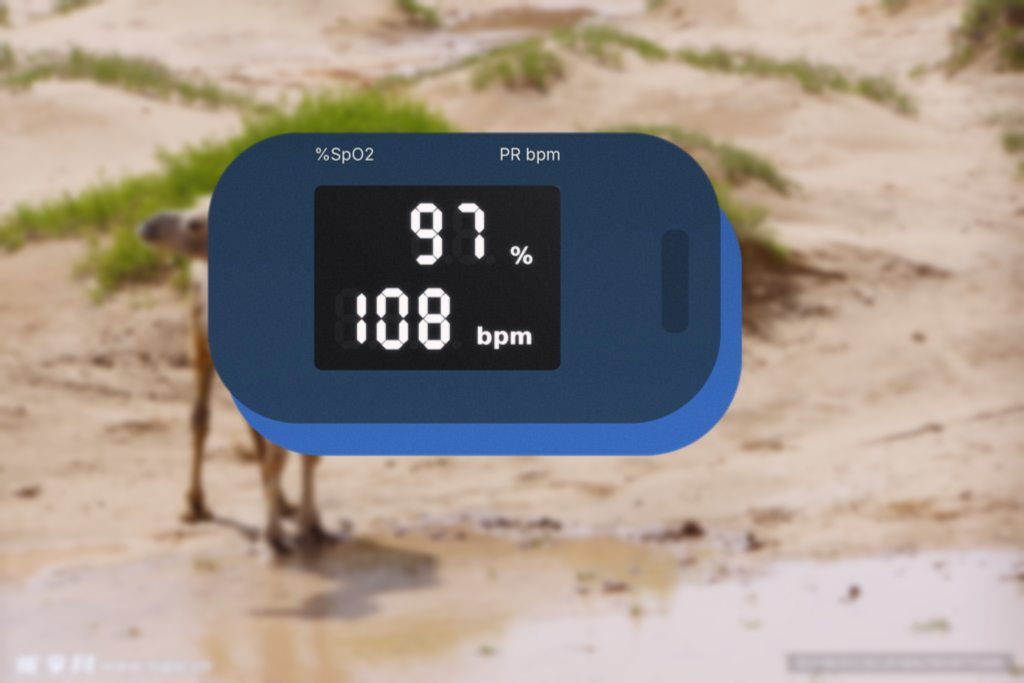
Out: {"value": 108, "unit": "bpm"}
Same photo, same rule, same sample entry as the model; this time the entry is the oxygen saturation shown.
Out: {"value": 97, "unit": "%"}
